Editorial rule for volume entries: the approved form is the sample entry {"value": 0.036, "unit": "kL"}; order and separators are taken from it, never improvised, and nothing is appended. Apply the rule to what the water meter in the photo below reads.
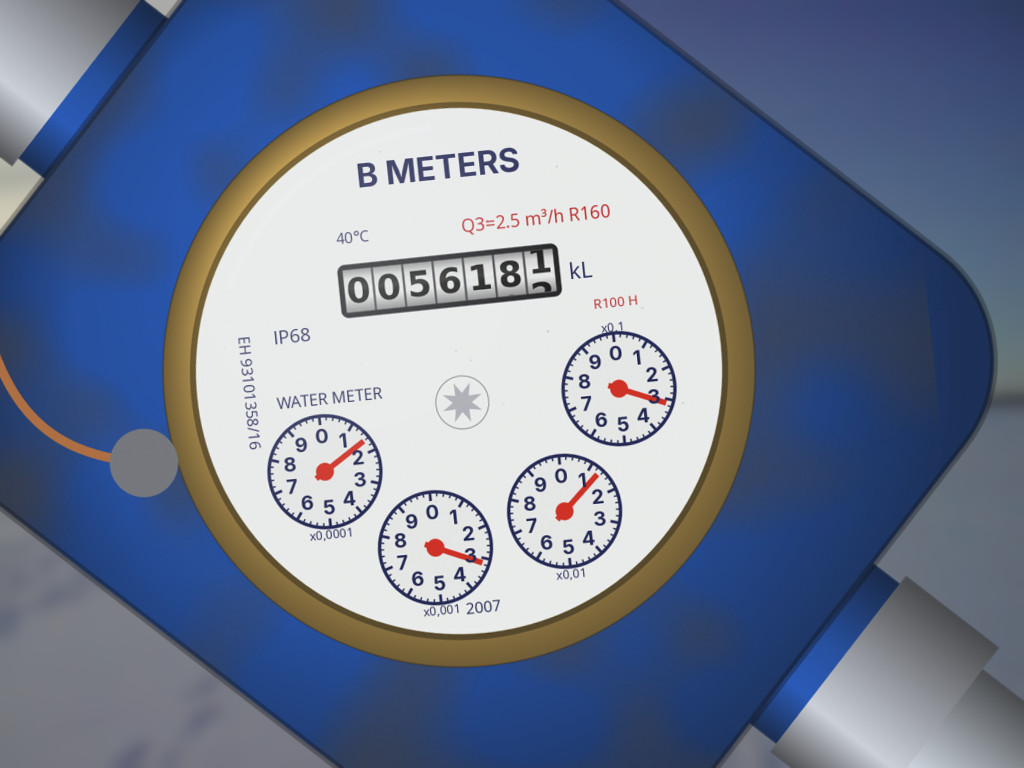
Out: {"value": 56181.3131, "unit": "kL"}
